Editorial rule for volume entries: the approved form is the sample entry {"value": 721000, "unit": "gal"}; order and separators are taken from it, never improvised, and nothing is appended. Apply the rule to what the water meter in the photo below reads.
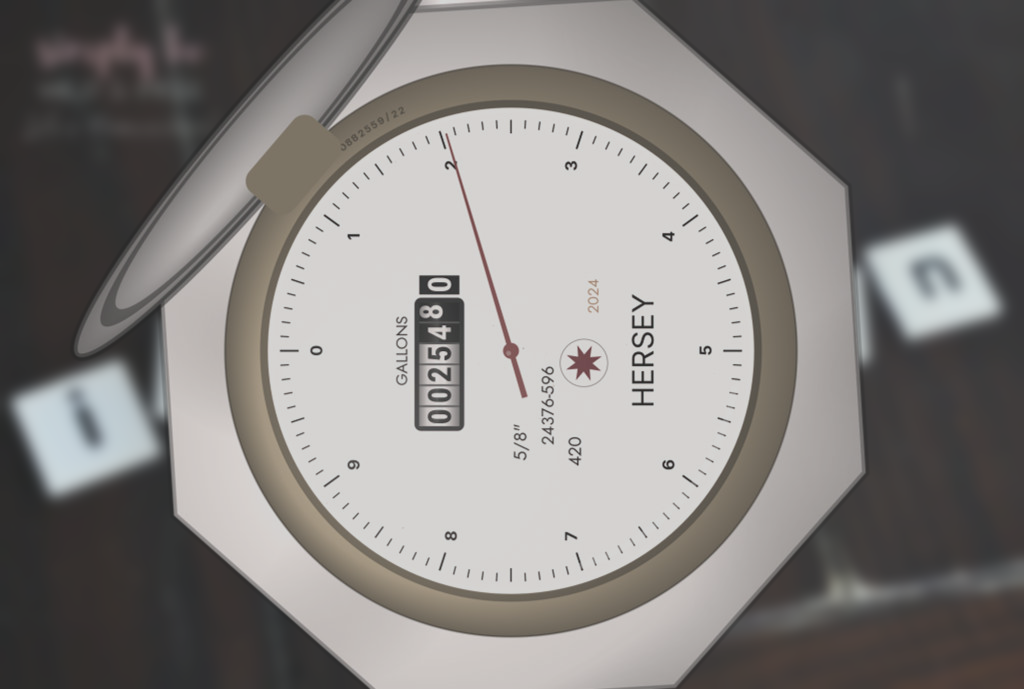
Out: {"value": 25482.0, "unit": "gal"}
